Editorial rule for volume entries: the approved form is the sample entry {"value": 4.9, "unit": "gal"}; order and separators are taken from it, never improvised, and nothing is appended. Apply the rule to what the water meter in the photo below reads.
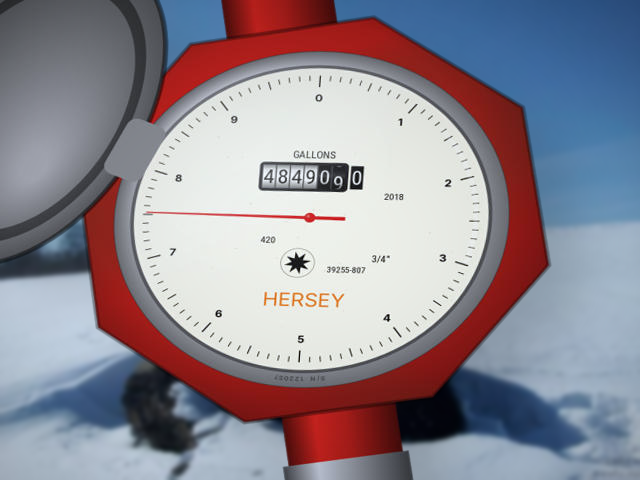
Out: {"value": 4849087.5, "unit": "gal"}
